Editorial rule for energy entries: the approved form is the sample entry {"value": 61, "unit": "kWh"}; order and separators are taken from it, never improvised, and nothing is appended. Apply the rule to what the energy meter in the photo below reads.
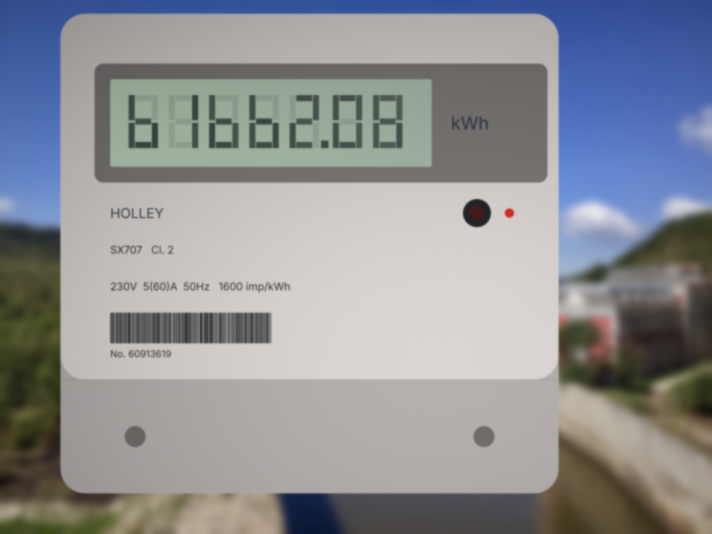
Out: {"value": 61662.08, "unit": "kWh"}
